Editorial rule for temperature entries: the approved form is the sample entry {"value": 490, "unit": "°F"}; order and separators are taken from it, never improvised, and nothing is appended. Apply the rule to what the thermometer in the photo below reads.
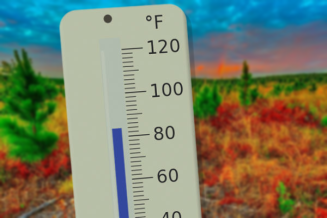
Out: {"value": 84, "unit": "°F"}
